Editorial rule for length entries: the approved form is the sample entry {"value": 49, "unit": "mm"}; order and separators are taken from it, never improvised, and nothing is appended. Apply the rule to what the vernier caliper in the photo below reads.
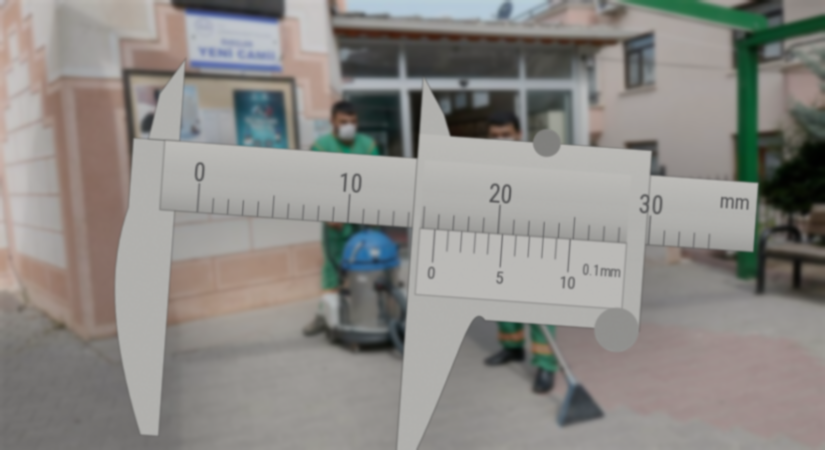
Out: {"value": 15.8, "unit": "mm"}
